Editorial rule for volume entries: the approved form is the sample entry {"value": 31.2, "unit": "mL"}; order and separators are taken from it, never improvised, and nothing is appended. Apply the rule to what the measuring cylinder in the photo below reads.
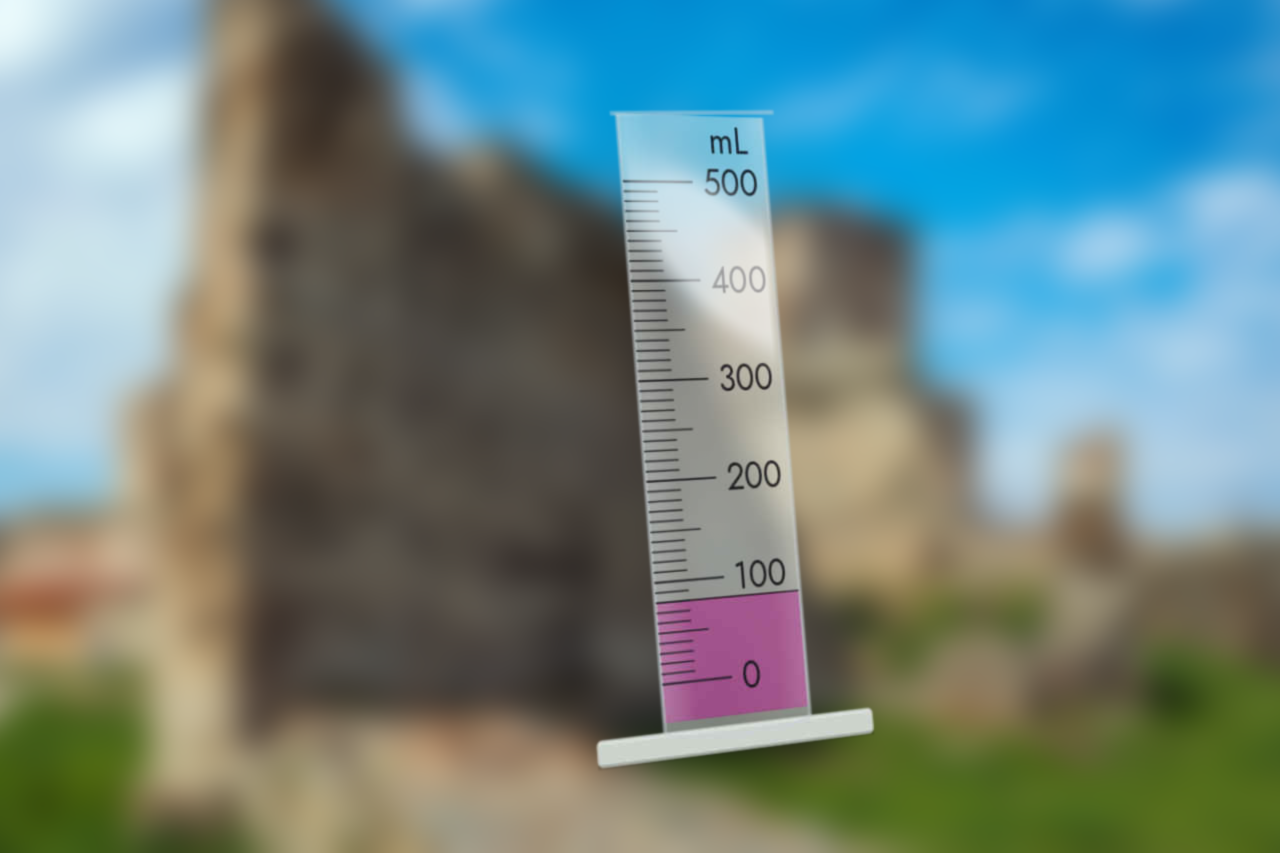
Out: {"value": 80, "unit": "mL"}
